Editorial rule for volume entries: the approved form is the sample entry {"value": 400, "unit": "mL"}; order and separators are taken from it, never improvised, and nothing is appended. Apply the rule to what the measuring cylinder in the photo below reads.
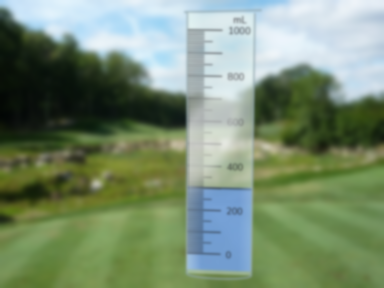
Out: {"value": 300, "unit": "mL"}
